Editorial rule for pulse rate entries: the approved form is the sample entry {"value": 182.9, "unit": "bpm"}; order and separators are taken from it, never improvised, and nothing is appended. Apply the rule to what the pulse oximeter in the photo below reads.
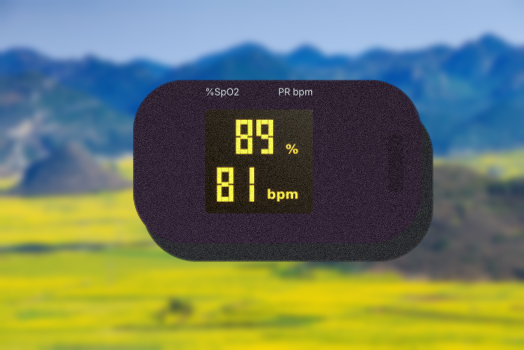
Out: {"value": 81, "unit": "bpm"}
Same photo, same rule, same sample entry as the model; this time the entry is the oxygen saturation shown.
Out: {"value": 89, "unit": "%"}
